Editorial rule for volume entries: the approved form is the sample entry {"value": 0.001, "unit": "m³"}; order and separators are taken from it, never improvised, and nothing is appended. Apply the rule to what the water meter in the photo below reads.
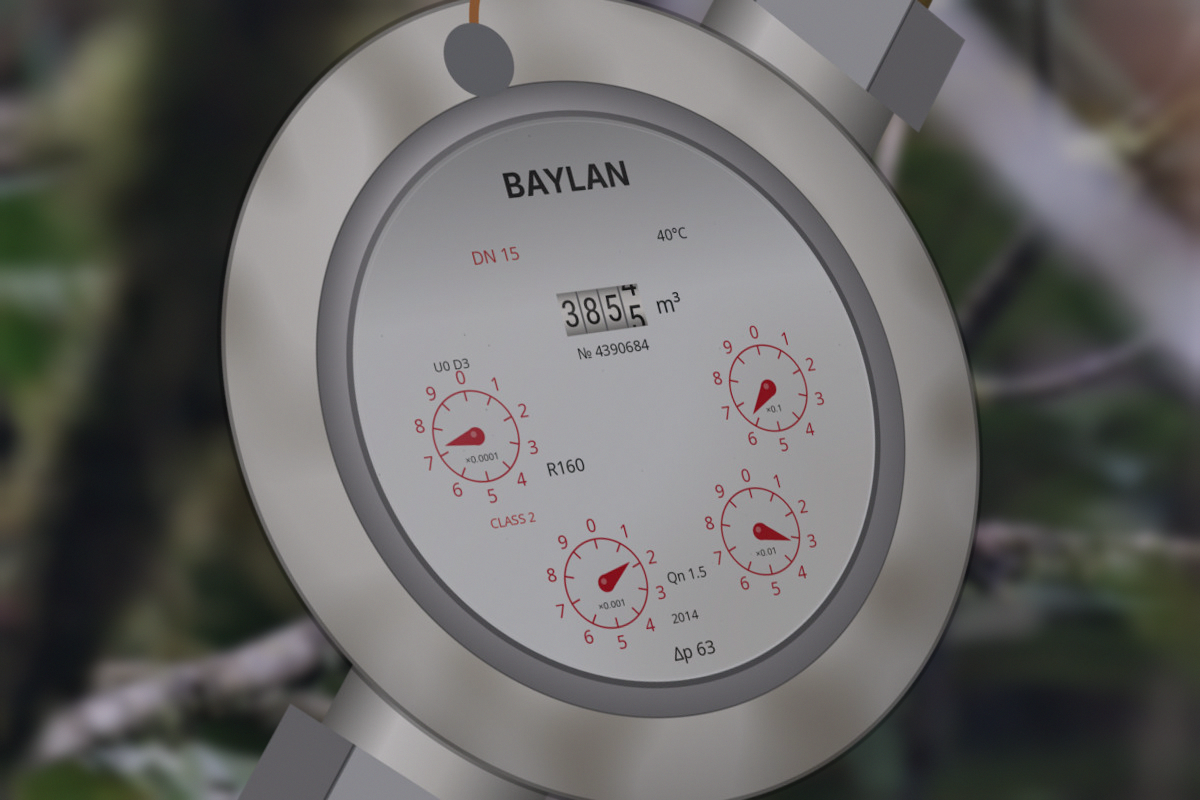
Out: {"value": 3854.6317, "unit": "m³"}
